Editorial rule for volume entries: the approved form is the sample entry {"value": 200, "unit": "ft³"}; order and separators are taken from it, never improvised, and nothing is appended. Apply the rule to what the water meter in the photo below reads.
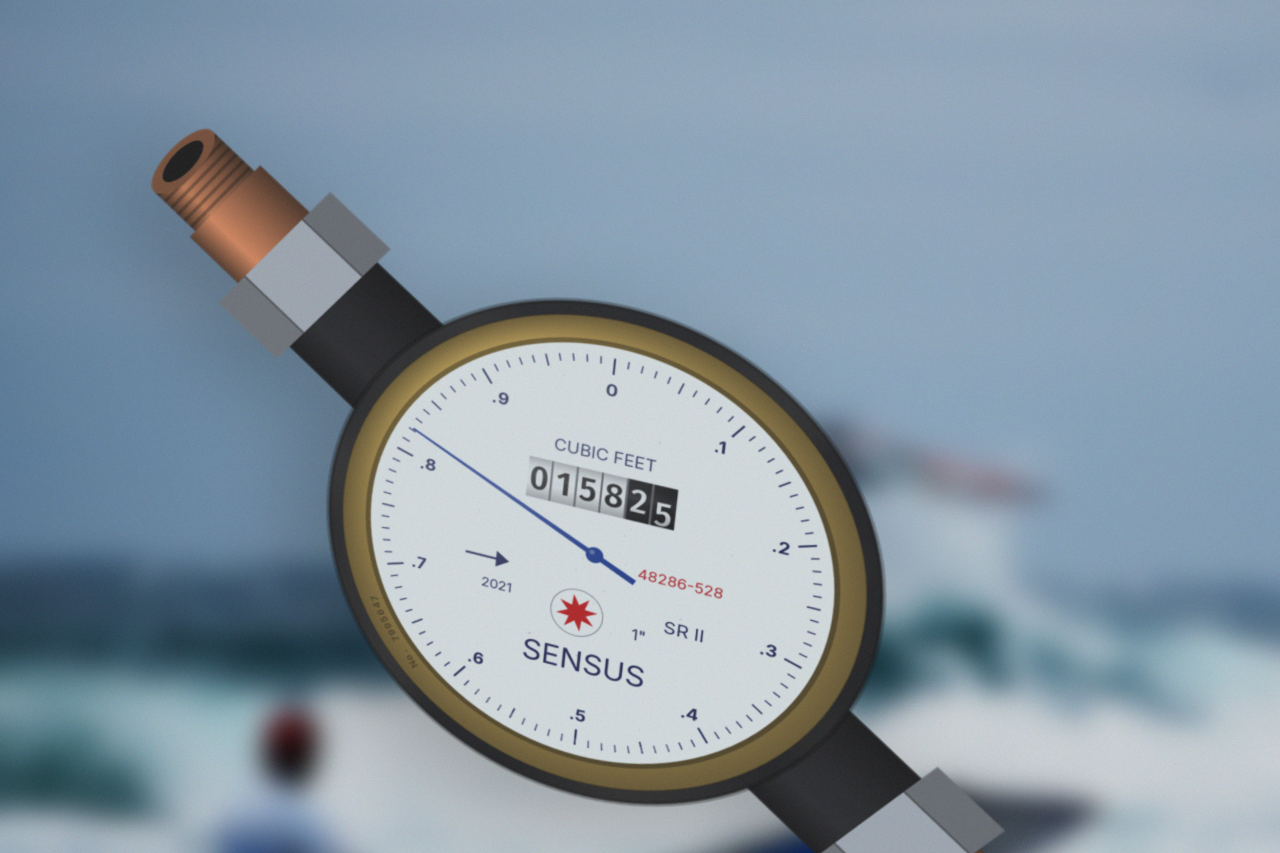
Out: {"value": 15824.82, "unit": "ft³"}
